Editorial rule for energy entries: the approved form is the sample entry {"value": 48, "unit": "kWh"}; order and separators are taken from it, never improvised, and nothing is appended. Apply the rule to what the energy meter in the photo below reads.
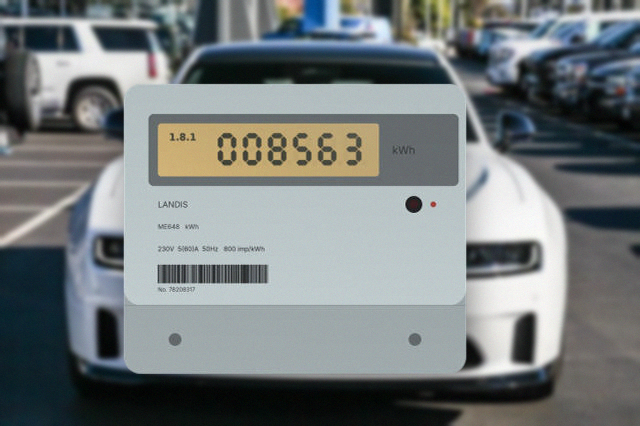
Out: {"value": 8563, "unit": "kWh"}
